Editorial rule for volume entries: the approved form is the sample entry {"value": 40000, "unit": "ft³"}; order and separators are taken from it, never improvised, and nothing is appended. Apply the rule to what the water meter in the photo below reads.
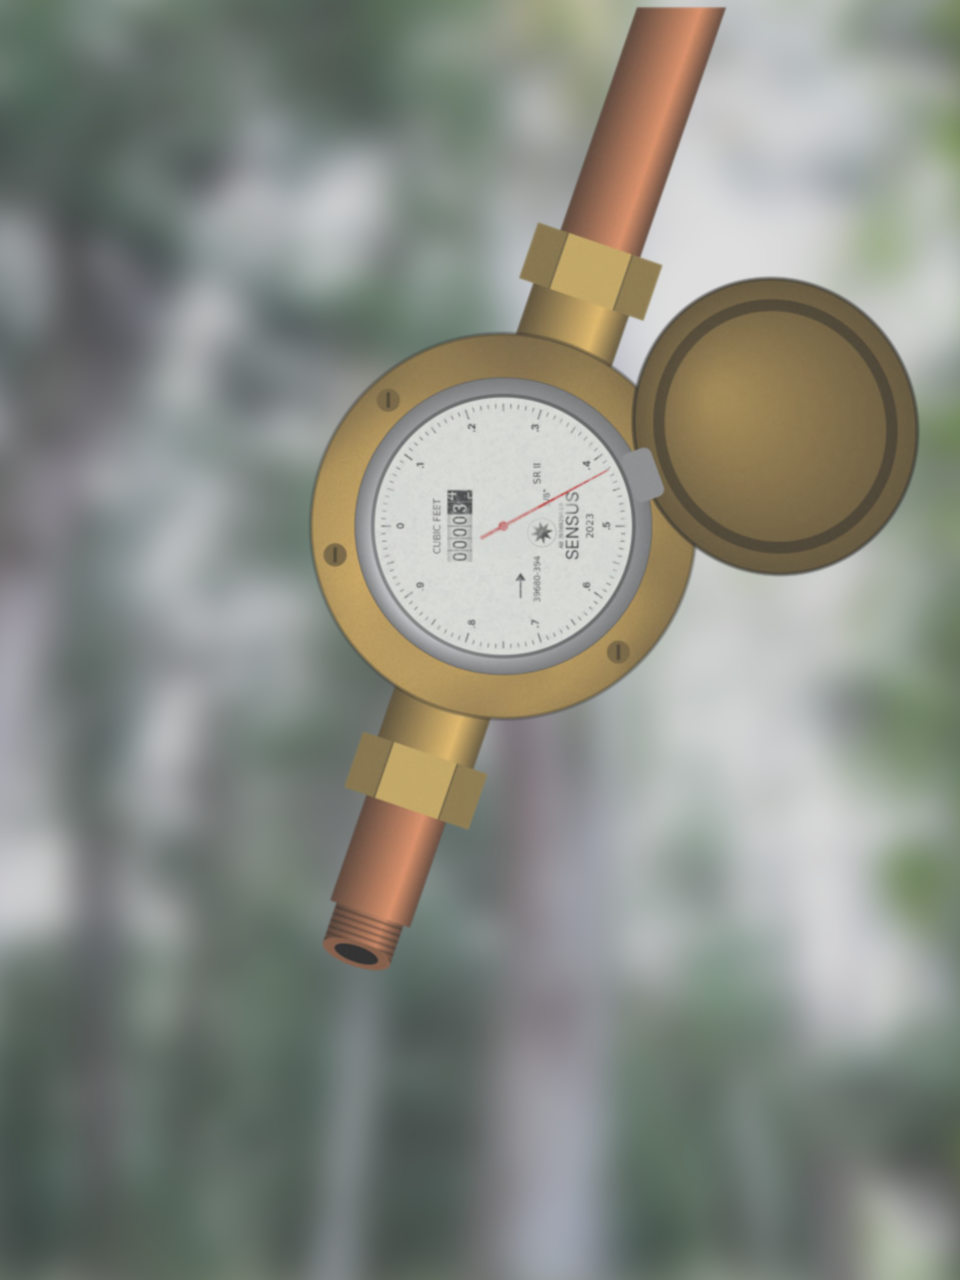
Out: {"value": 34.42, "unit": "ft³"}
